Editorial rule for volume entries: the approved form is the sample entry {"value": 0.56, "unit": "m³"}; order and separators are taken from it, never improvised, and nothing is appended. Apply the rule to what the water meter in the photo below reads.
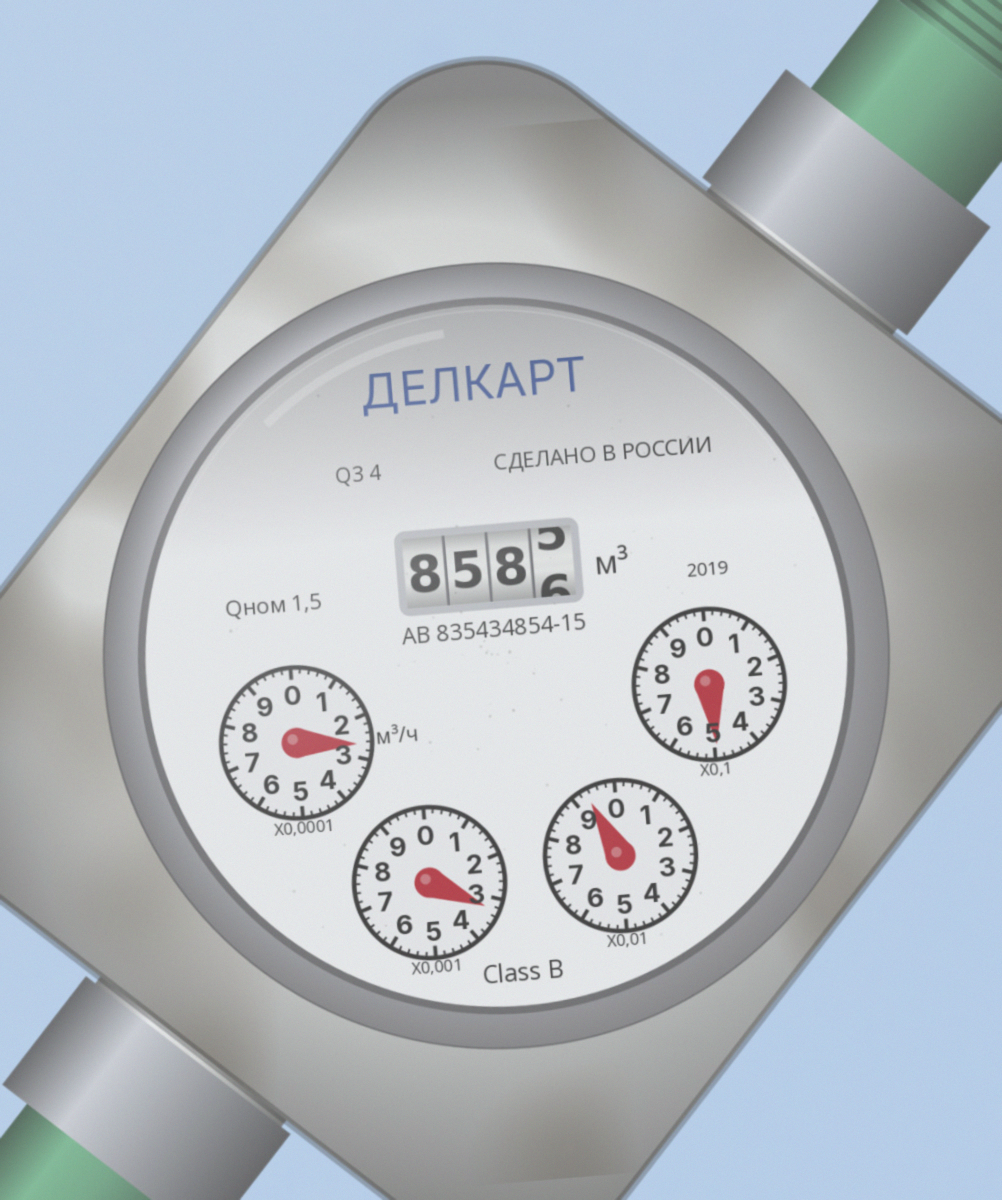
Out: {"value": 8585.4932, "unit": "m³"}
